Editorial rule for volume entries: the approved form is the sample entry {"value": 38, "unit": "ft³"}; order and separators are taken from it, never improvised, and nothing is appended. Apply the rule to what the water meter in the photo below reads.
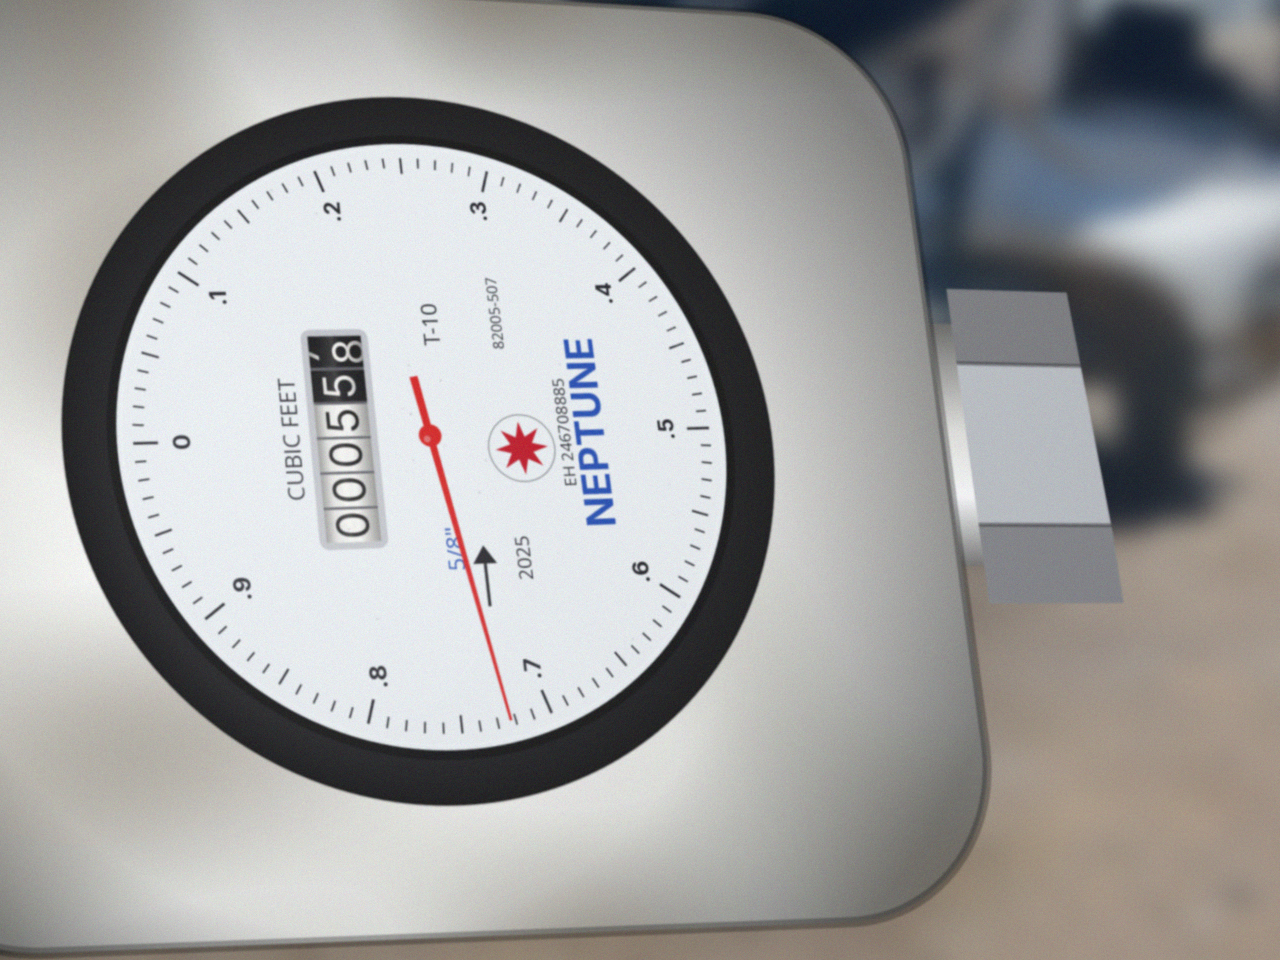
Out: {"value": 557.72, "unit": "ft³"}
